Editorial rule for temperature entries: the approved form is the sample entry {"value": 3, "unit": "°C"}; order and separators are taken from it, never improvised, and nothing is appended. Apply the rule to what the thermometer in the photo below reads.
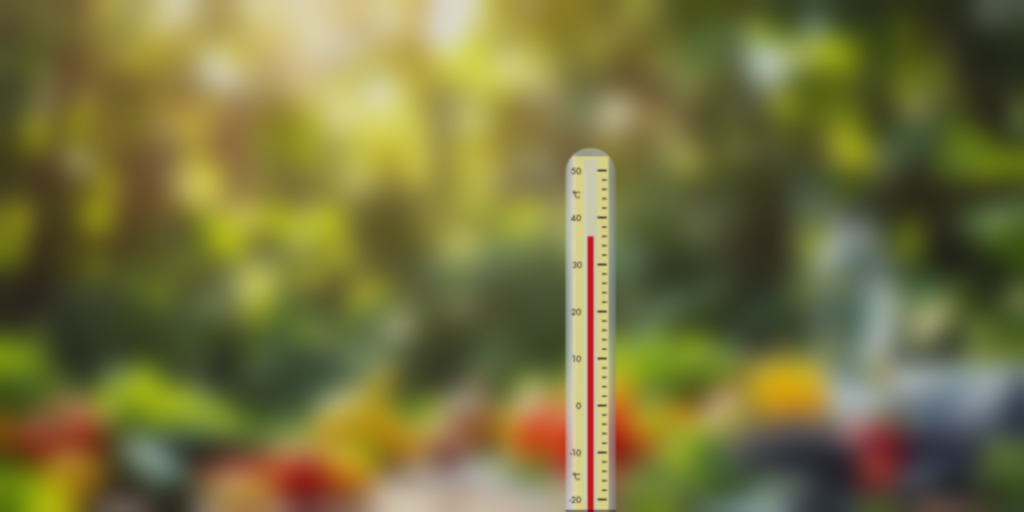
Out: {"value": 36, "unit": "°C"}
